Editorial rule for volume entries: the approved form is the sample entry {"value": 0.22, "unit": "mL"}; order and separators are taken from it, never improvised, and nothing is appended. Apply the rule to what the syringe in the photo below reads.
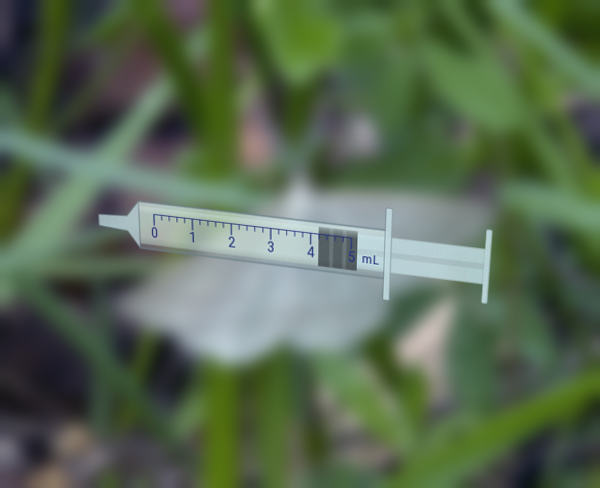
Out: {"value": 4.2, "unit": "mL"}
